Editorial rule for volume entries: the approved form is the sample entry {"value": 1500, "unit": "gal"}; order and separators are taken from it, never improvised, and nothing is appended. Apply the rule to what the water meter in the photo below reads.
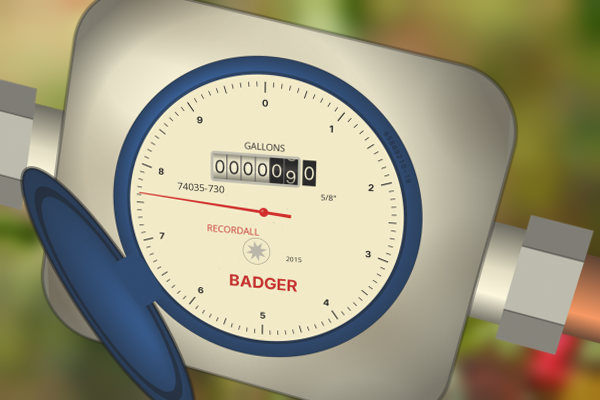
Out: {"value": 87.6, "unit": "gal"}
